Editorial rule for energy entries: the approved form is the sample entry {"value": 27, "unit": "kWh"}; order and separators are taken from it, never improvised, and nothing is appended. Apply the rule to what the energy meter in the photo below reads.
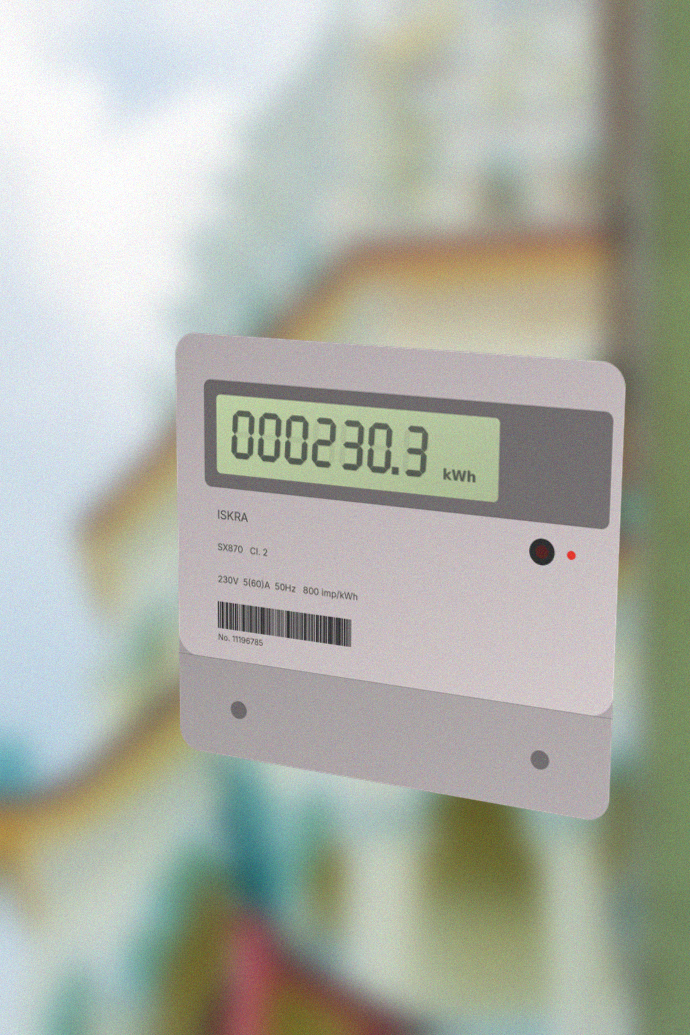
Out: {"value": 230.3, "unit": "kWh"}
